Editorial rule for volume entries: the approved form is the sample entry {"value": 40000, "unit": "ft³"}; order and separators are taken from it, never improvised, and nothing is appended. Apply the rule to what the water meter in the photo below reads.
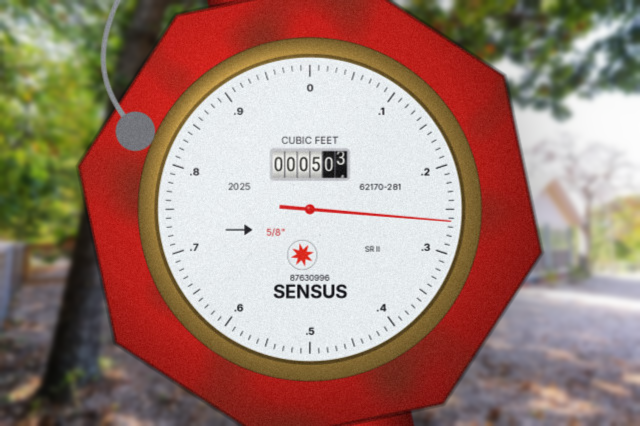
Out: {"value": 503.26, "unit": "ft³"}
